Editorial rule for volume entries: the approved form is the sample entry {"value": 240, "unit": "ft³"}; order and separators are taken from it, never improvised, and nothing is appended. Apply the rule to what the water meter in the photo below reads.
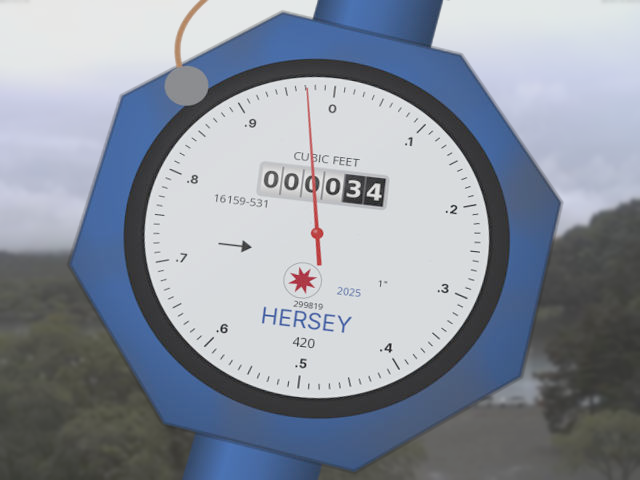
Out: {"value": 33.97, "unit": "ft³"}
